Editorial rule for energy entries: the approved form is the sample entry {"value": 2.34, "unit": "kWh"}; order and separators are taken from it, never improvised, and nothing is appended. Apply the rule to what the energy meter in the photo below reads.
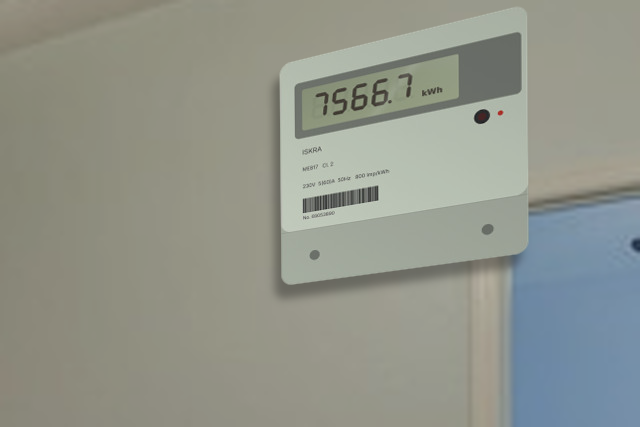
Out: {"value": 7566.7, "unit": "kWh"}
